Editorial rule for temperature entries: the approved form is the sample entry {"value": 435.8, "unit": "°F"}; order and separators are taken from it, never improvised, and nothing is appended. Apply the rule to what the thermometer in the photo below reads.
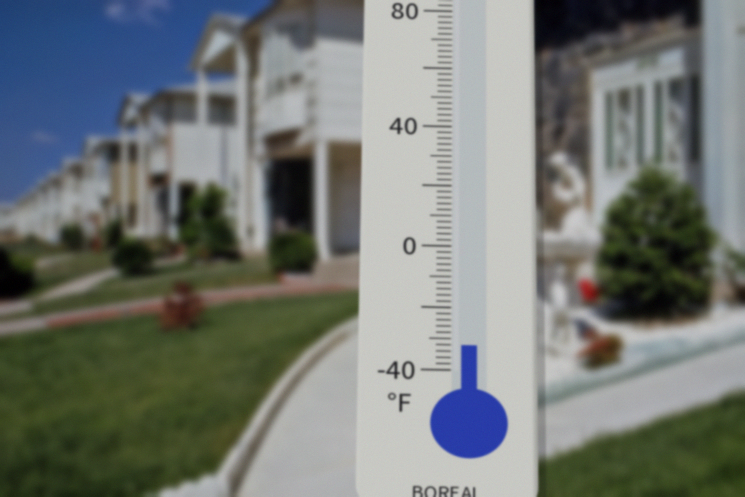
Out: {"value": -32, "unit": "°F"}
